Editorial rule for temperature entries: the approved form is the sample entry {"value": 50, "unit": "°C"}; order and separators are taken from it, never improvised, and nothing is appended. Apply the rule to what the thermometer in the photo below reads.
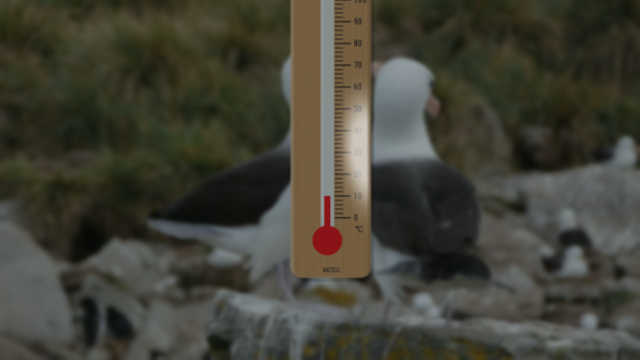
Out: {"value": 10, "unit": "°C"}
